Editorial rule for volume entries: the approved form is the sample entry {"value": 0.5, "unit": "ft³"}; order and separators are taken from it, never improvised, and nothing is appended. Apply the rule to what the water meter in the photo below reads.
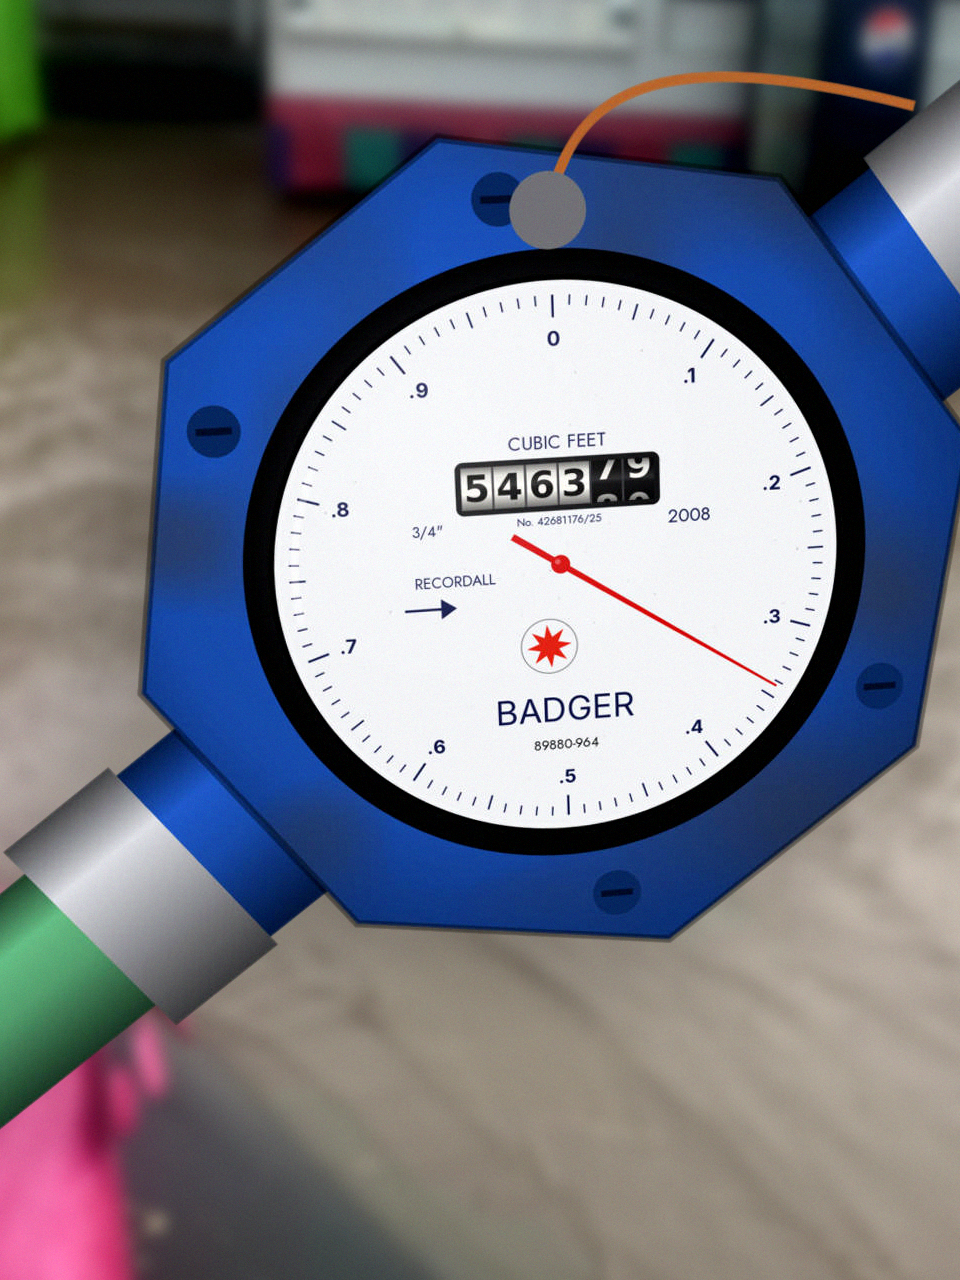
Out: {"value": 546379.34, "unit": "ft³"}
